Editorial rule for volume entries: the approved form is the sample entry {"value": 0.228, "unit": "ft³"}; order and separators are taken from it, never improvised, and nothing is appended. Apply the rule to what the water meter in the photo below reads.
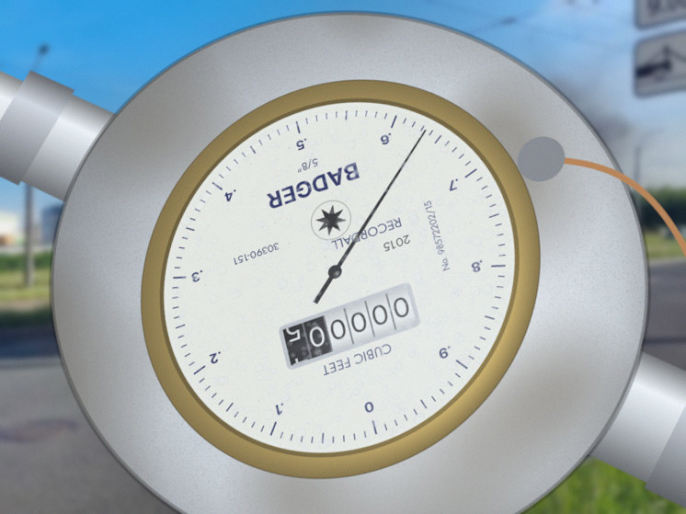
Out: {"value": 4.63, "unit": "ft³"}
